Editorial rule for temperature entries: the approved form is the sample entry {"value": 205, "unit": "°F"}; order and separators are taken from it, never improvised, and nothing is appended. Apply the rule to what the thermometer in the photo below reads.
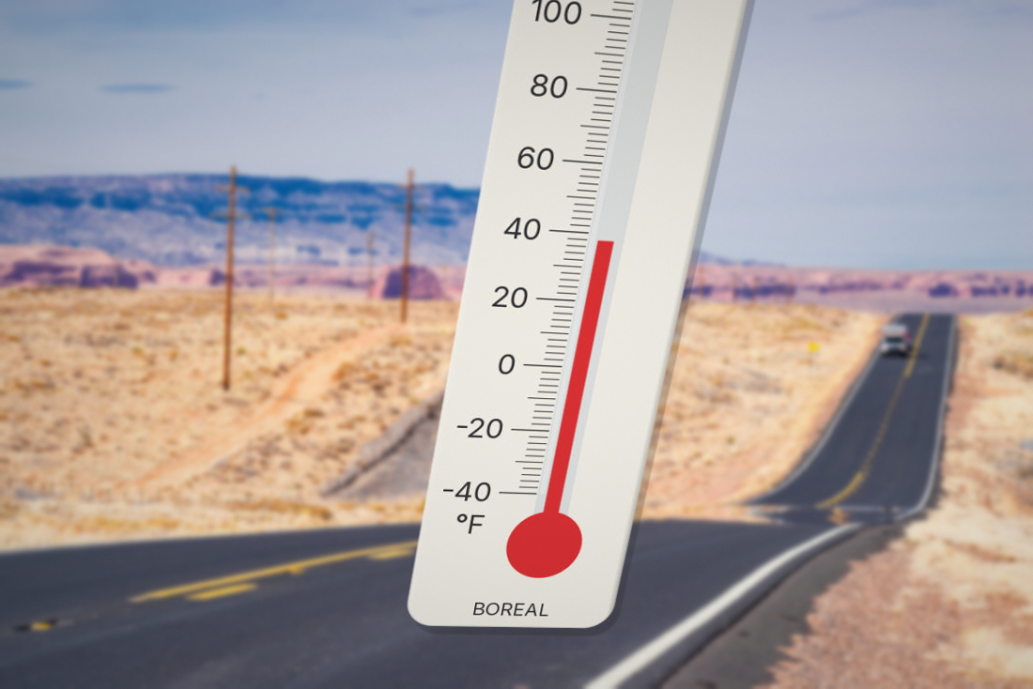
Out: {"value": 38, "unit": "°F"}
